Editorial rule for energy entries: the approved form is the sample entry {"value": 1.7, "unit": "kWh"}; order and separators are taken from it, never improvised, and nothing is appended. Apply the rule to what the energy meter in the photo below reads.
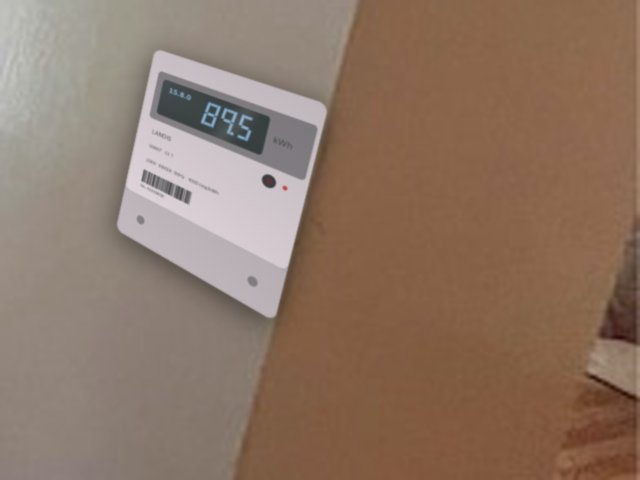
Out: {"value": 89.5, "unit": "kWh"}
